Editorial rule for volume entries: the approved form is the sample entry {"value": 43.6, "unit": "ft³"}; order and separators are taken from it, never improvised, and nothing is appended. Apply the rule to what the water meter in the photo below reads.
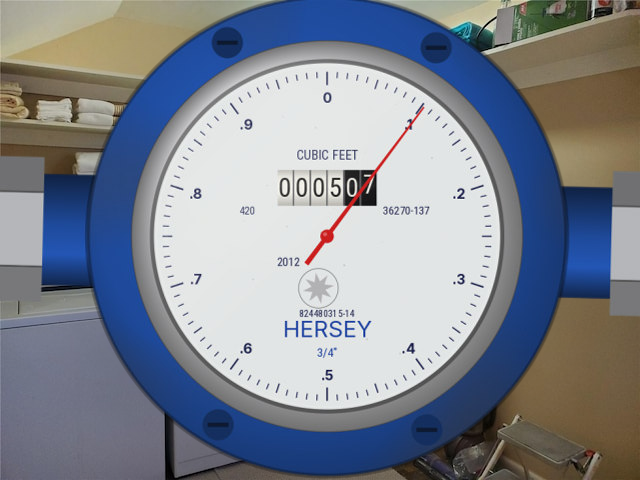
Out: {"value": 507.10, "unit": "ft³"}
